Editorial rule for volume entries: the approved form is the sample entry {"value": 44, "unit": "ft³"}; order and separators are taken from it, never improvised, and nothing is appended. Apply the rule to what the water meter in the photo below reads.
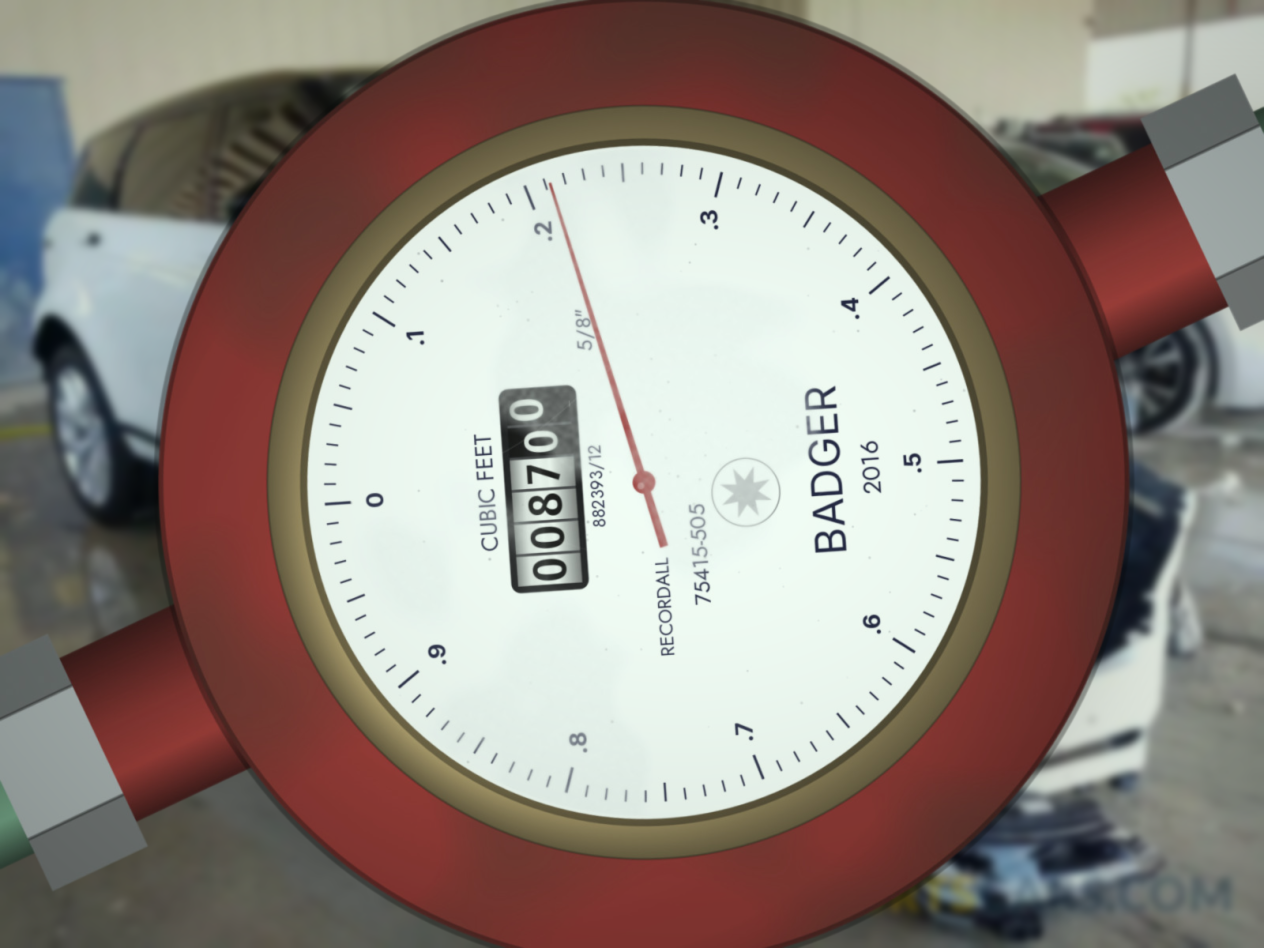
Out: {"value": 8700.21, "unit": "ft³"}
